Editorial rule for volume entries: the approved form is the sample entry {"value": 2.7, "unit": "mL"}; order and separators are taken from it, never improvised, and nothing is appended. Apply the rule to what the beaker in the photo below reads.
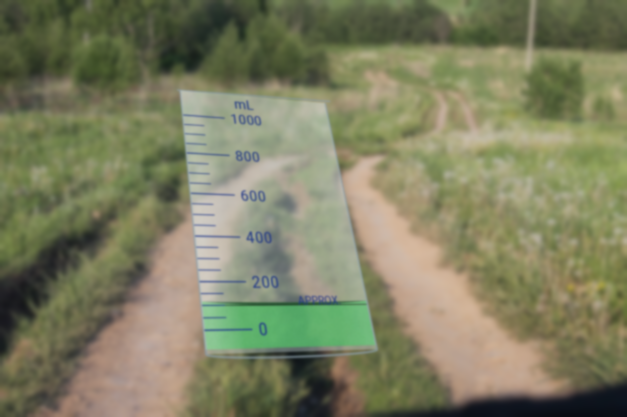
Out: {"value": 100, "unit": "mL"}
